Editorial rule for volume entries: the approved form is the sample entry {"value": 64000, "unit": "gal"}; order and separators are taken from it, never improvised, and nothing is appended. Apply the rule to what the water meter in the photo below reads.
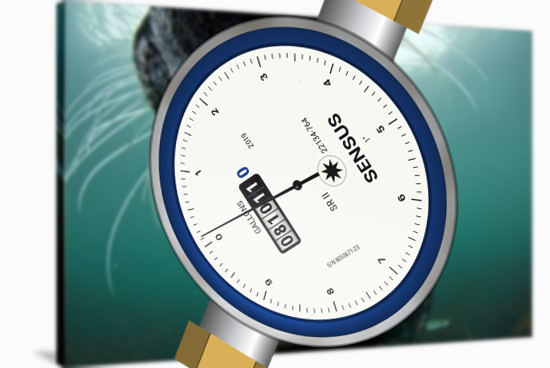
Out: {"value": 810110.1, "unit": "gal"}
